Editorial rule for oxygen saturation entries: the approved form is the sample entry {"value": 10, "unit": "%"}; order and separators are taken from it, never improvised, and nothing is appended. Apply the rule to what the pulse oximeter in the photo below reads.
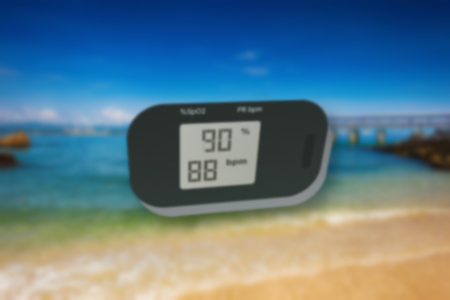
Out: {"value": 90, "unit": "%"}
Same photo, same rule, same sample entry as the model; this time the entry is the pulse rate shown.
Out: {"value": 88, "unit": "bpm"}
